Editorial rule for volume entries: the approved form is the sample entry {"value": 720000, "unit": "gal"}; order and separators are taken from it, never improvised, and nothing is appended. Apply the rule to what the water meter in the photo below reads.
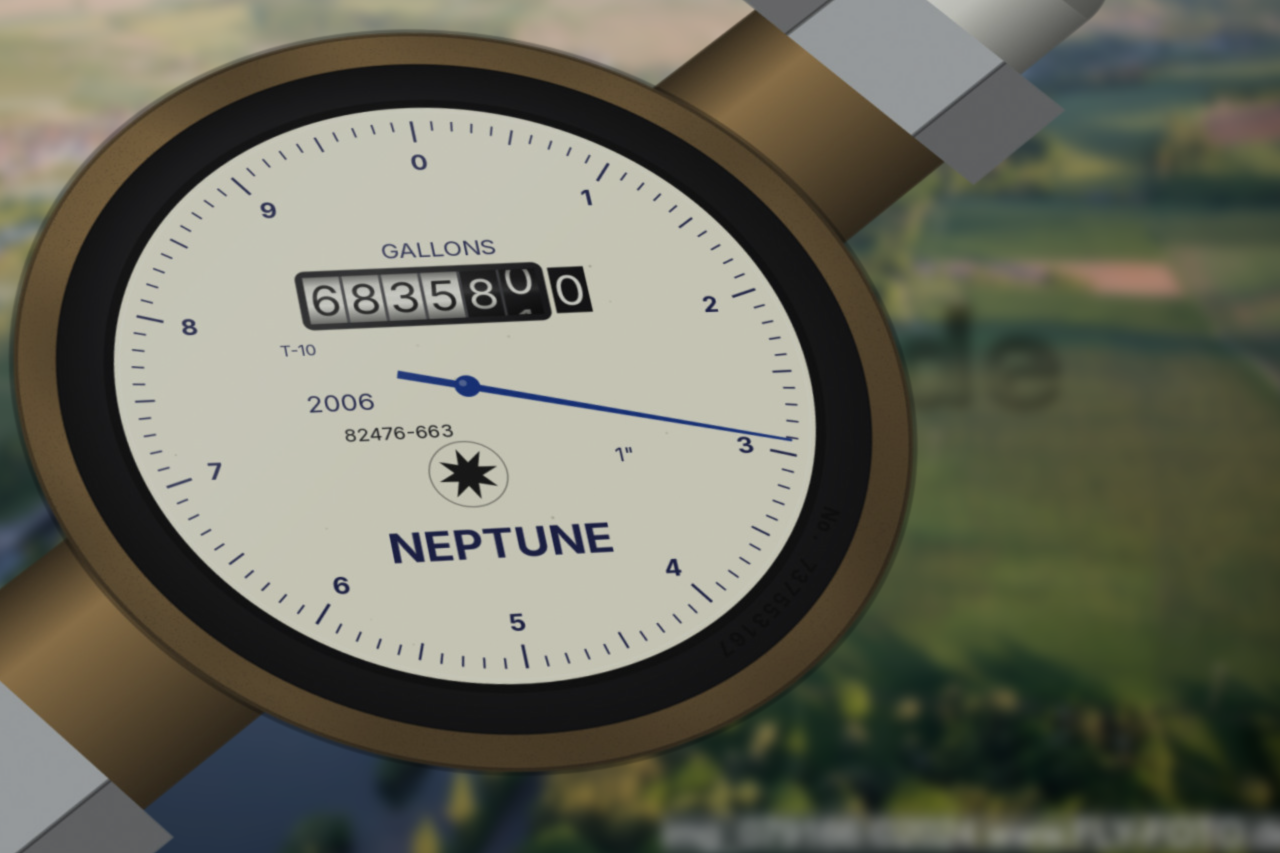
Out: {"value": 6835802.9, "unit": "gal"}
